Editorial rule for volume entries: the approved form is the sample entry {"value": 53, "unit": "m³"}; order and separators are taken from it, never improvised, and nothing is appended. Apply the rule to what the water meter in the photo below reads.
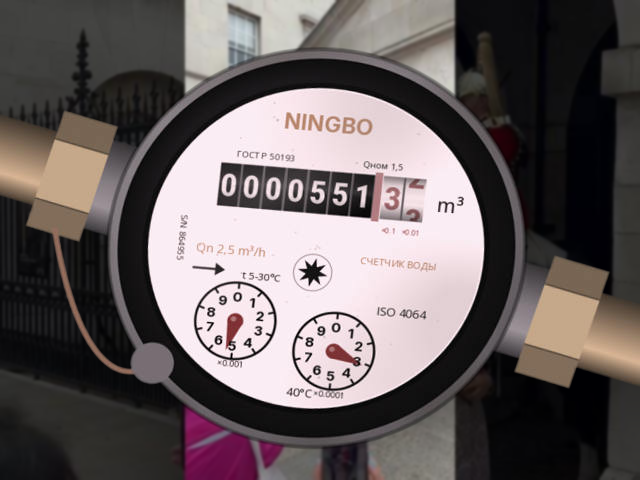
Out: {"value": 551.3253, "unit": "m³"}
